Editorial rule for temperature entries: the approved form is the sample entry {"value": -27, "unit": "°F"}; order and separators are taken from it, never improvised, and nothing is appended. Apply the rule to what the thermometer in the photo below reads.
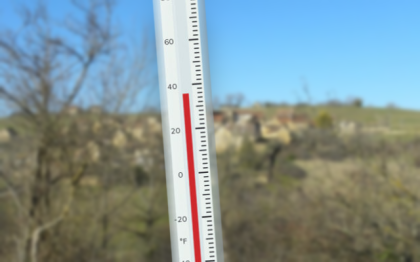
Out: {"value": 36, "unit": "°F"}
